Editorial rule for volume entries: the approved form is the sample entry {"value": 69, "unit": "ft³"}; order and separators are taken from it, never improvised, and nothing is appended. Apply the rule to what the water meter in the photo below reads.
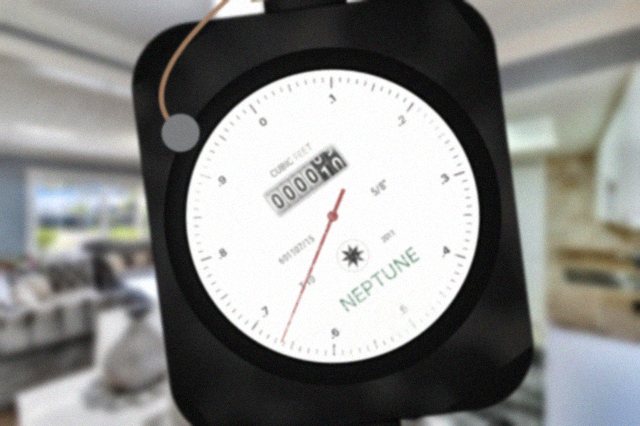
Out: {"value": 9.66, "unit": "ft³"}
